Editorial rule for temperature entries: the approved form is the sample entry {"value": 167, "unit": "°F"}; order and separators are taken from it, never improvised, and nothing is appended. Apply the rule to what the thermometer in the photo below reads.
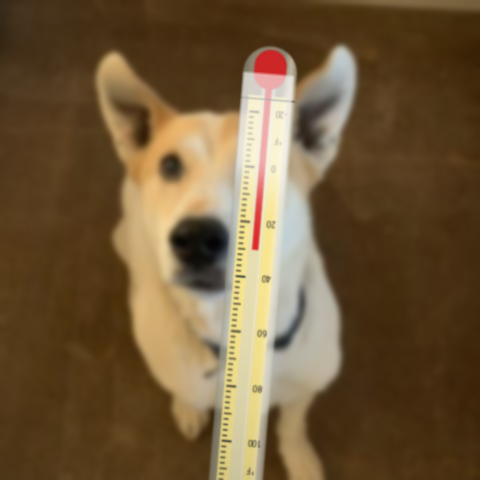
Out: {"value": 30, "unit": "°F"}
